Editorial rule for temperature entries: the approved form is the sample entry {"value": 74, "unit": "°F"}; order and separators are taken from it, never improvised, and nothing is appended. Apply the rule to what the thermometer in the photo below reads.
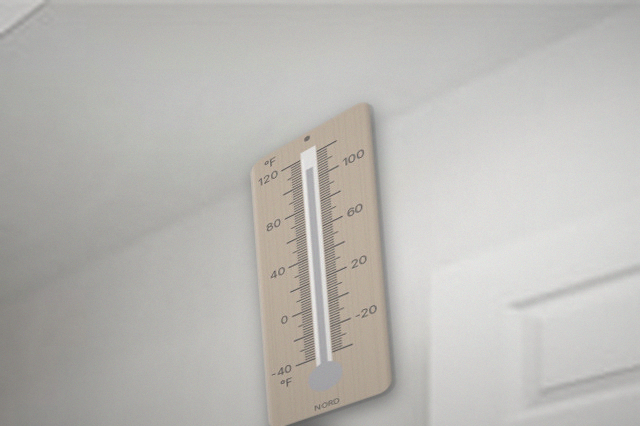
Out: {"value": 110, "unit": "°F"}
